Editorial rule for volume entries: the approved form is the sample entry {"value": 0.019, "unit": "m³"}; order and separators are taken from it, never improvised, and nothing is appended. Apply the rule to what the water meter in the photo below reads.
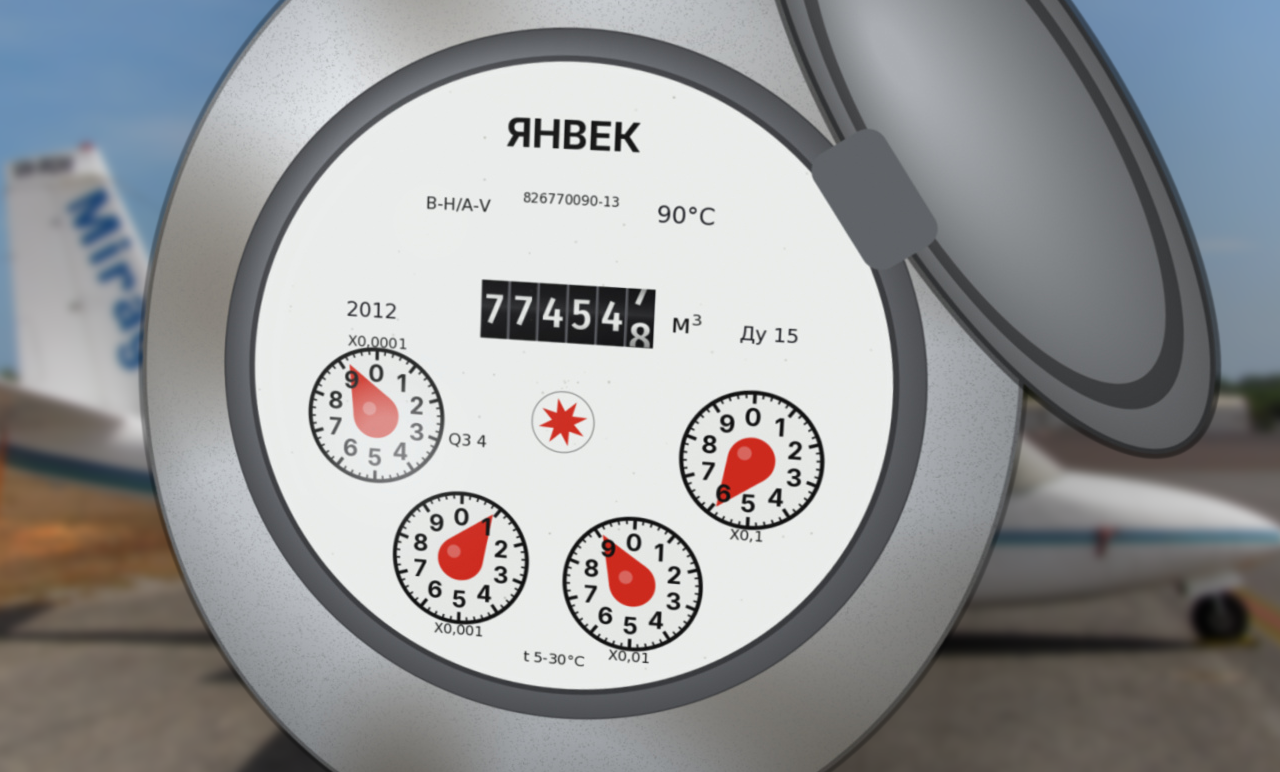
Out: {"value": 774547.5909, "unit": "m³"}
